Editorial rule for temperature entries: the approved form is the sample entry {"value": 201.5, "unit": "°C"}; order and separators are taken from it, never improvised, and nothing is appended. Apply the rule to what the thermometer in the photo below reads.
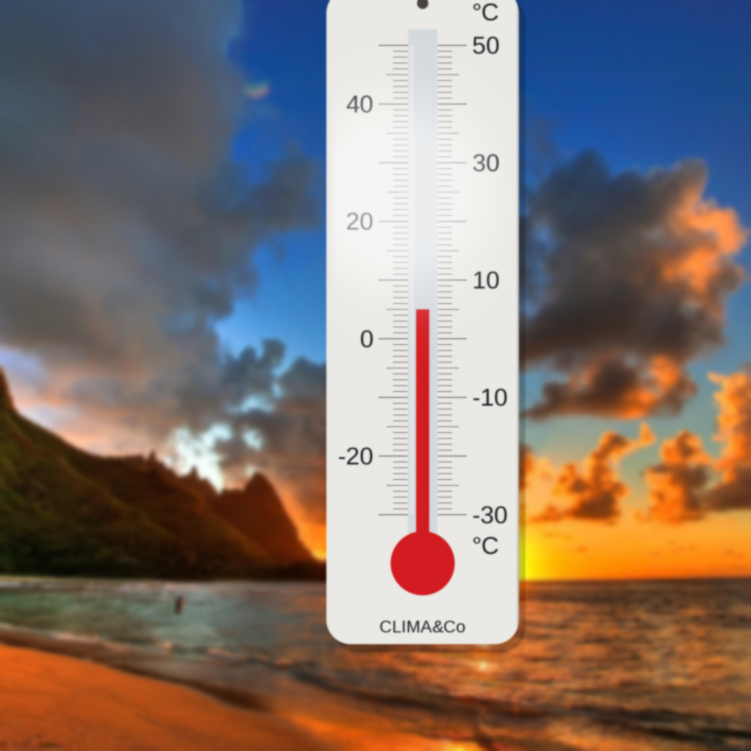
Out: {"value": 5, "unit": "°C"}
